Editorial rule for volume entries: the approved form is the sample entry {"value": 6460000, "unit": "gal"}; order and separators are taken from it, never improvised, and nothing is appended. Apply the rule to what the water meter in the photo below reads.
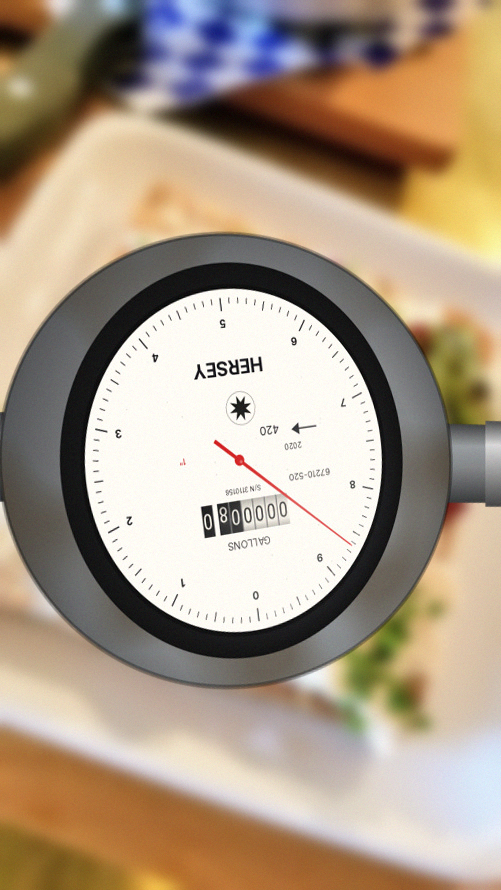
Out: {"value": 78.6, "unit": "gal"}
